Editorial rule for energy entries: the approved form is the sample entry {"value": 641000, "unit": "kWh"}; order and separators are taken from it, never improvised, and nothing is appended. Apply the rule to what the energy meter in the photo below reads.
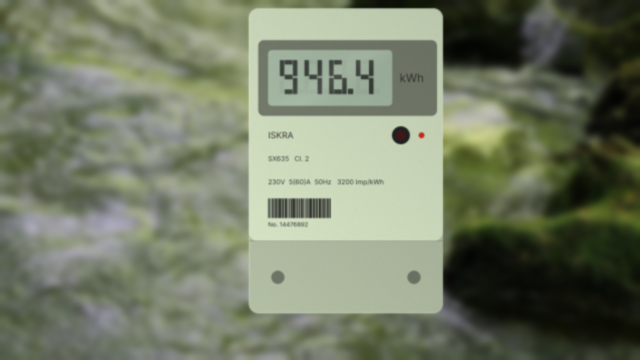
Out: {"value": 946.4, "unit": "kWh"}
